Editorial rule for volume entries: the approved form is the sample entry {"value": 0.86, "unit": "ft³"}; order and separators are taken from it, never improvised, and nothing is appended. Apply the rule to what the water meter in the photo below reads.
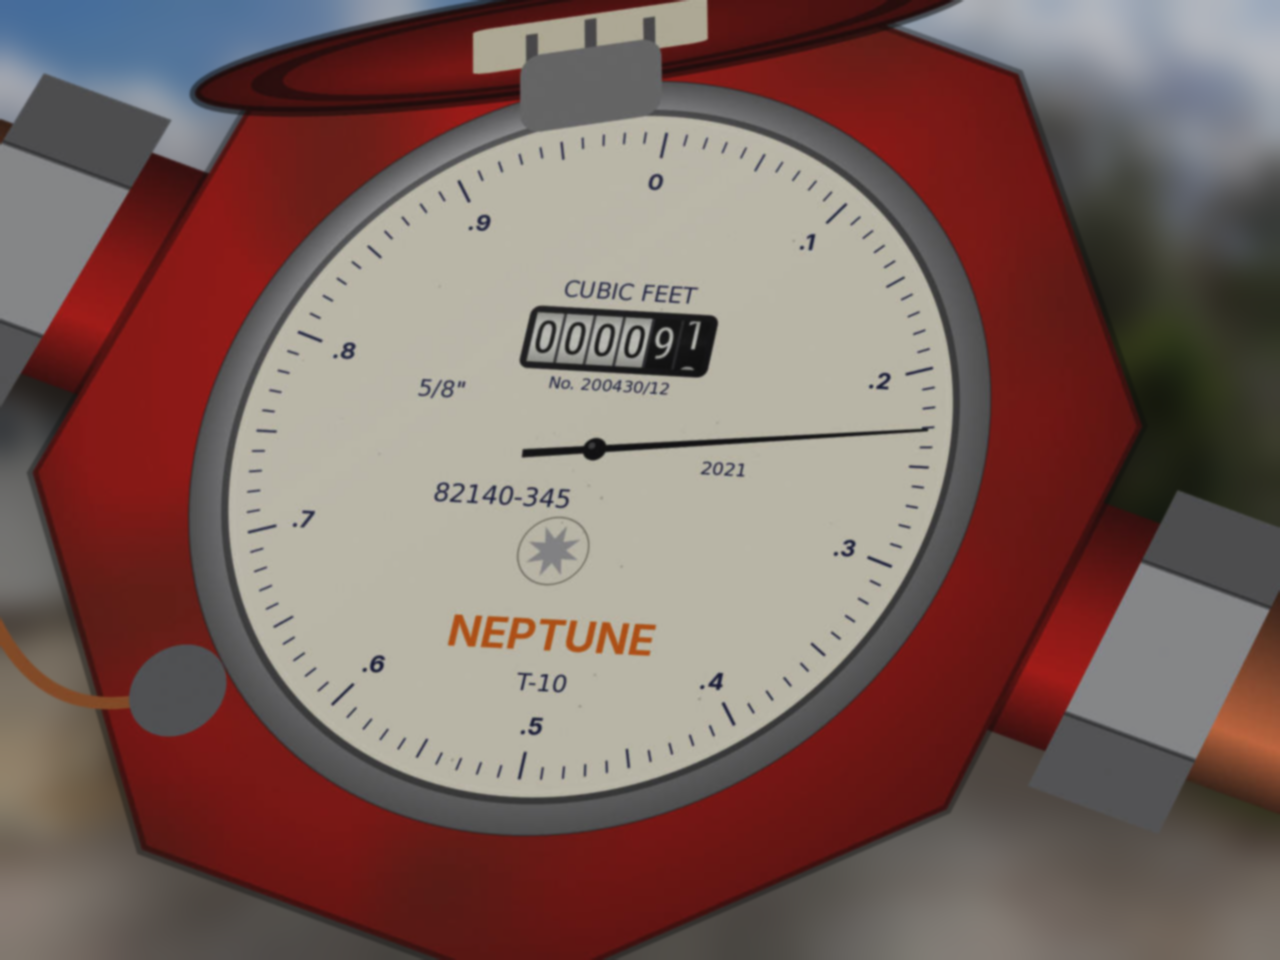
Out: {"value": 91.23, "unit": "ft³"}
